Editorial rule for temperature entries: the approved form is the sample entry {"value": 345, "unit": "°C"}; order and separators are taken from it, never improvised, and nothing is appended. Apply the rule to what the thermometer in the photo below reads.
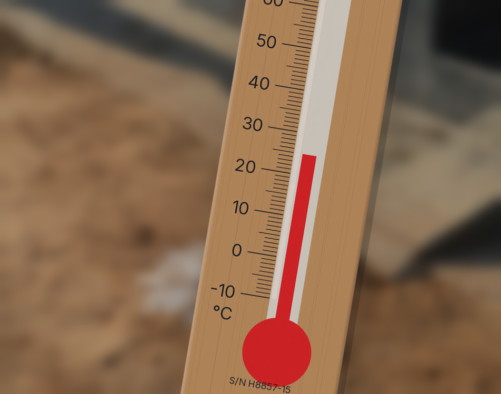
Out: {"value": 25, "unit": "°C"}
